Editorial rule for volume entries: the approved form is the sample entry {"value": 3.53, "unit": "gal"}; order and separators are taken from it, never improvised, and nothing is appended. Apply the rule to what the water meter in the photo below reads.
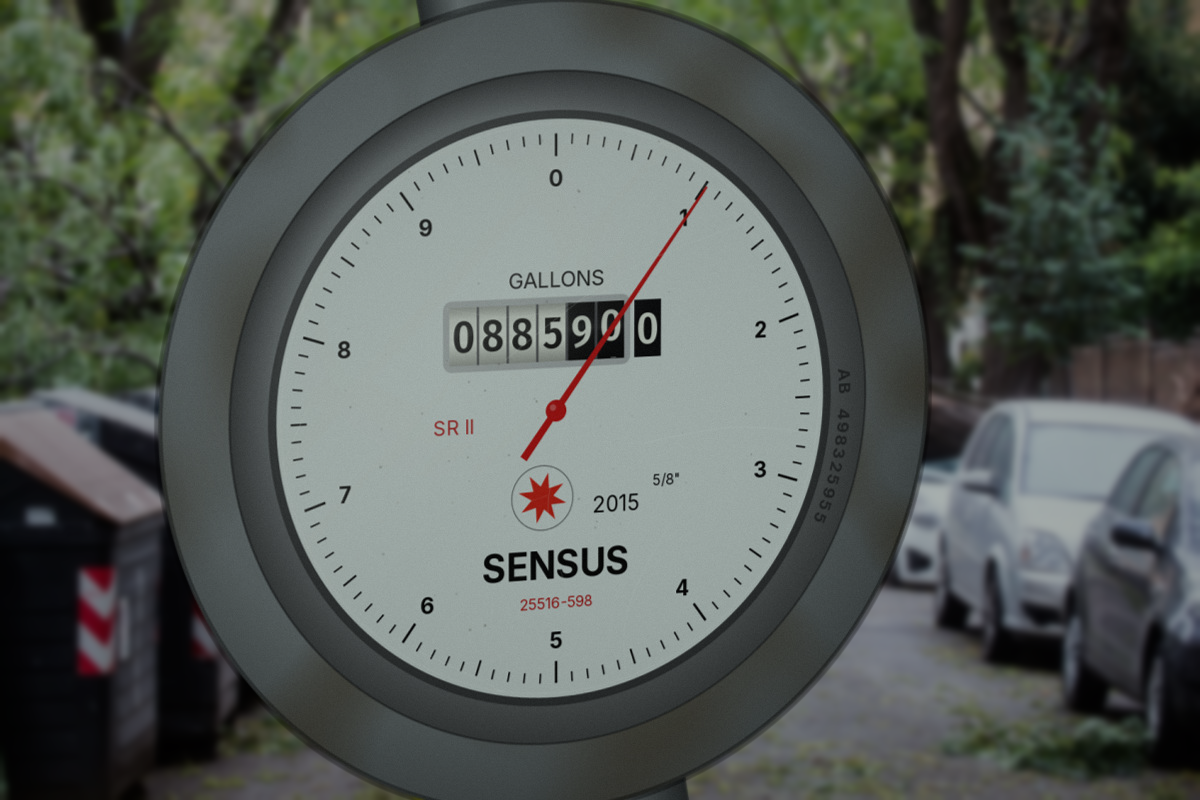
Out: {"value": 885901.0, "unit": "gal"}
